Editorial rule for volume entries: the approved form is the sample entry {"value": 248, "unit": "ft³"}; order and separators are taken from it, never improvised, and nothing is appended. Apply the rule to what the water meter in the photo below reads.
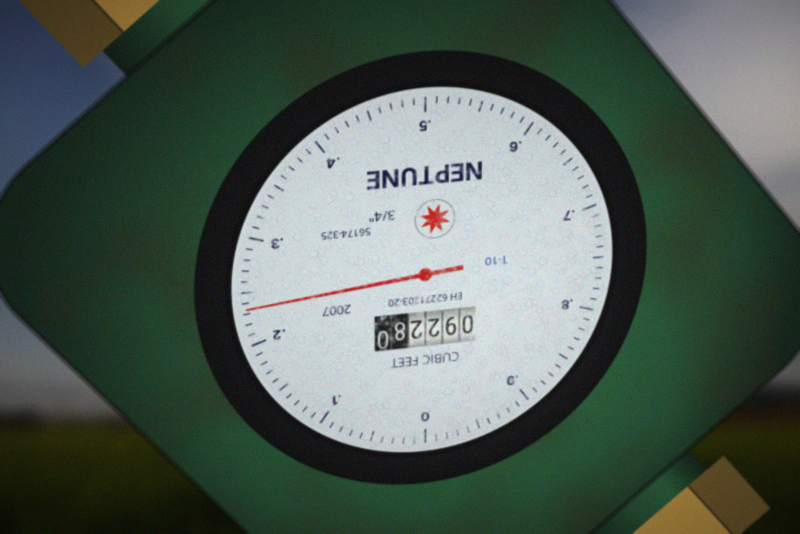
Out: {"value": 92280.23, "unit": "ft³"}
